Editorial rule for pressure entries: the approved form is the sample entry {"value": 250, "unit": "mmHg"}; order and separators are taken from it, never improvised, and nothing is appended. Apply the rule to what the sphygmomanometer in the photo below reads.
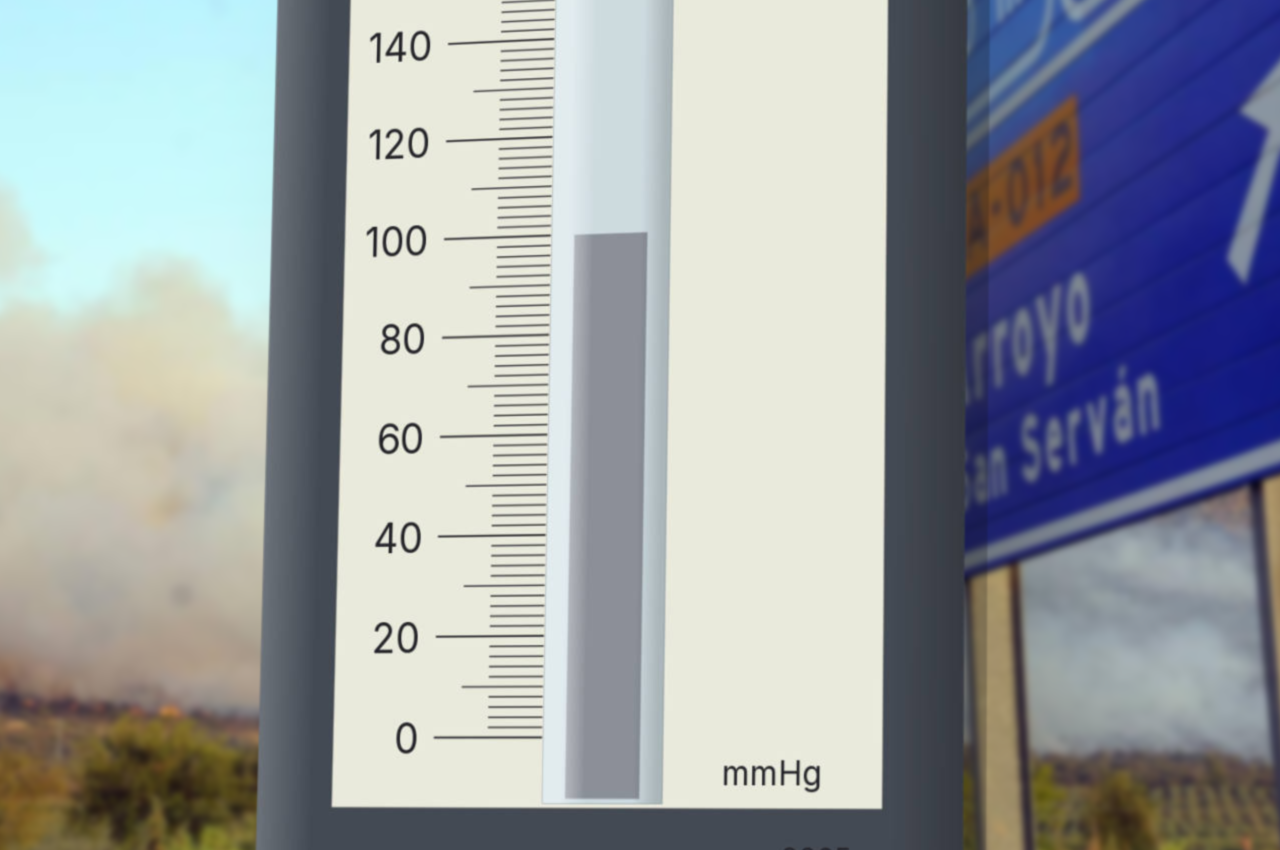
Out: {"value": 100, "unit": "mmHg"}
